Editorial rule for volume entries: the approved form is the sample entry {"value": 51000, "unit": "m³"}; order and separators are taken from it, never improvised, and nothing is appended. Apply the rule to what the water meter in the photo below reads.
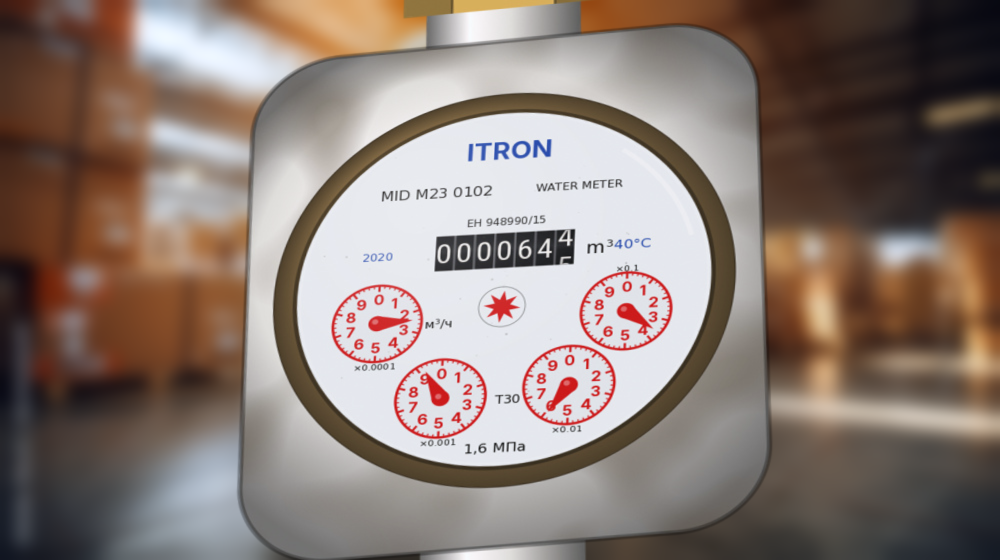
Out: {"value": 644.3592, "unit": "m³"}
